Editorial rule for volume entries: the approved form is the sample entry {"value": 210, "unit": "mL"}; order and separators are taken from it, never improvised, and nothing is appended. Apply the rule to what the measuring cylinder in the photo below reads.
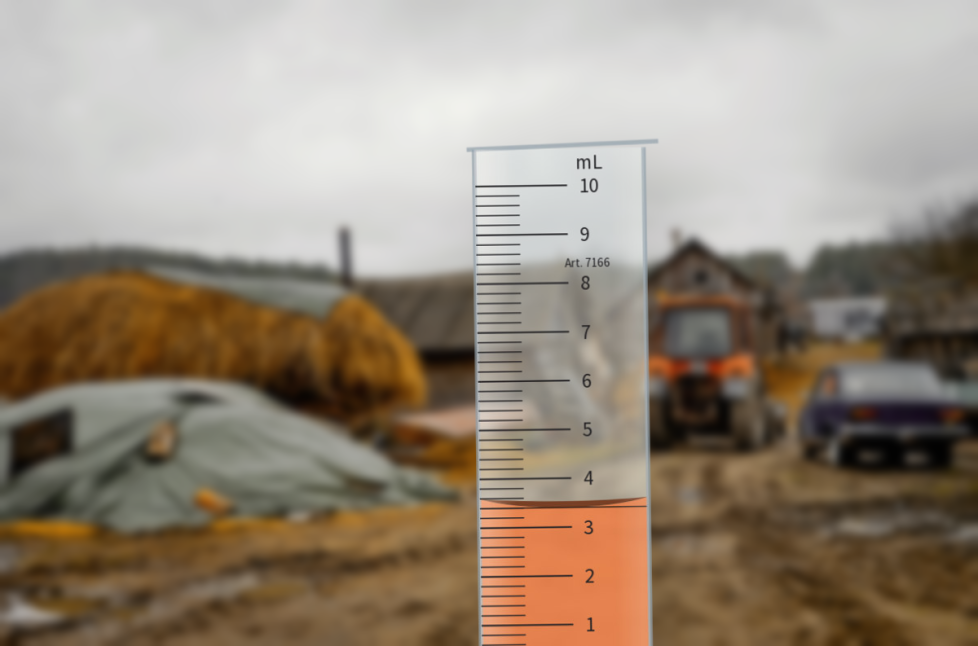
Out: {"value": 3.4, "unit": "mL"}
